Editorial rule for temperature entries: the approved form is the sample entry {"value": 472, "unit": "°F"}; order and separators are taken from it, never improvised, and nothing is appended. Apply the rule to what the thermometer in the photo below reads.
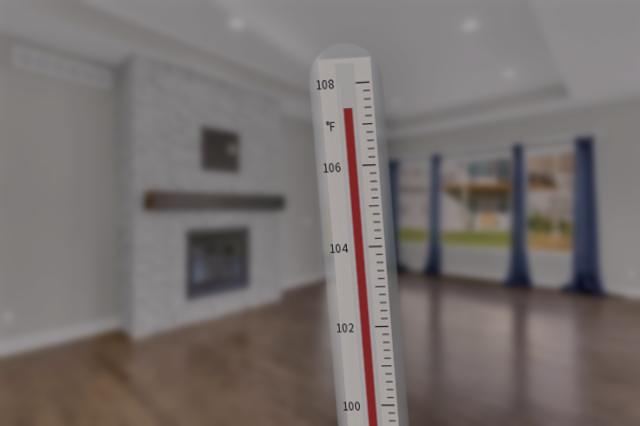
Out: {"value": 107.4, "unit": "°F"}
